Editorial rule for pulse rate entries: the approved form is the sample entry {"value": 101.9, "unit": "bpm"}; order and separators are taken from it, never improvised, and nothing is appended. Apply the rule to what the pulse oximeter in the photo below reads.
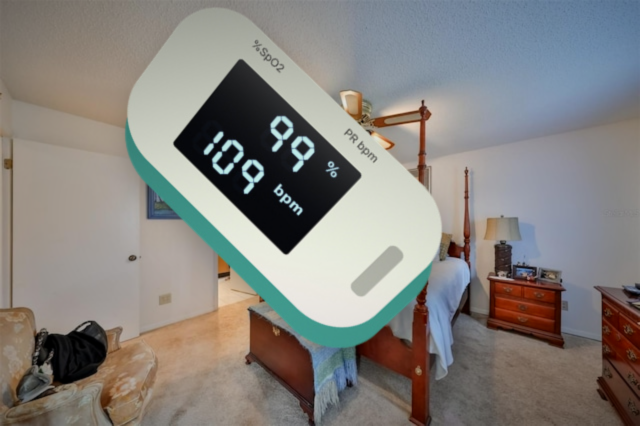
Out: {"value": 109, "unit": "bpm"}
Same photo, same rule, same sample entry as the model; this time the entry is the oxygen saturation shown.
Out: {"value": 99, "unit": "%"}
